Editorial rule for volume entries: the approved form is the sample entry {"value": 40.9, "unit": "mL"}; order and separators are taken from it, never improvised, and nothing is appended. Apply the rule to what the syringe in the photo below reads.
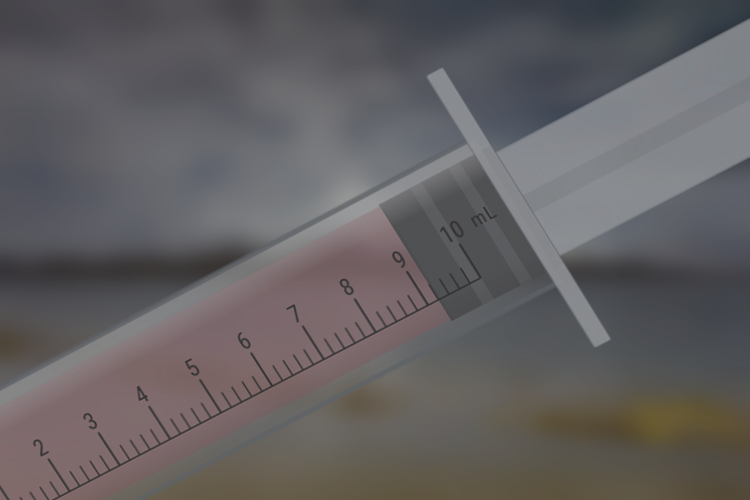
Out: {"value": 9.2, "unit": "mL"}
